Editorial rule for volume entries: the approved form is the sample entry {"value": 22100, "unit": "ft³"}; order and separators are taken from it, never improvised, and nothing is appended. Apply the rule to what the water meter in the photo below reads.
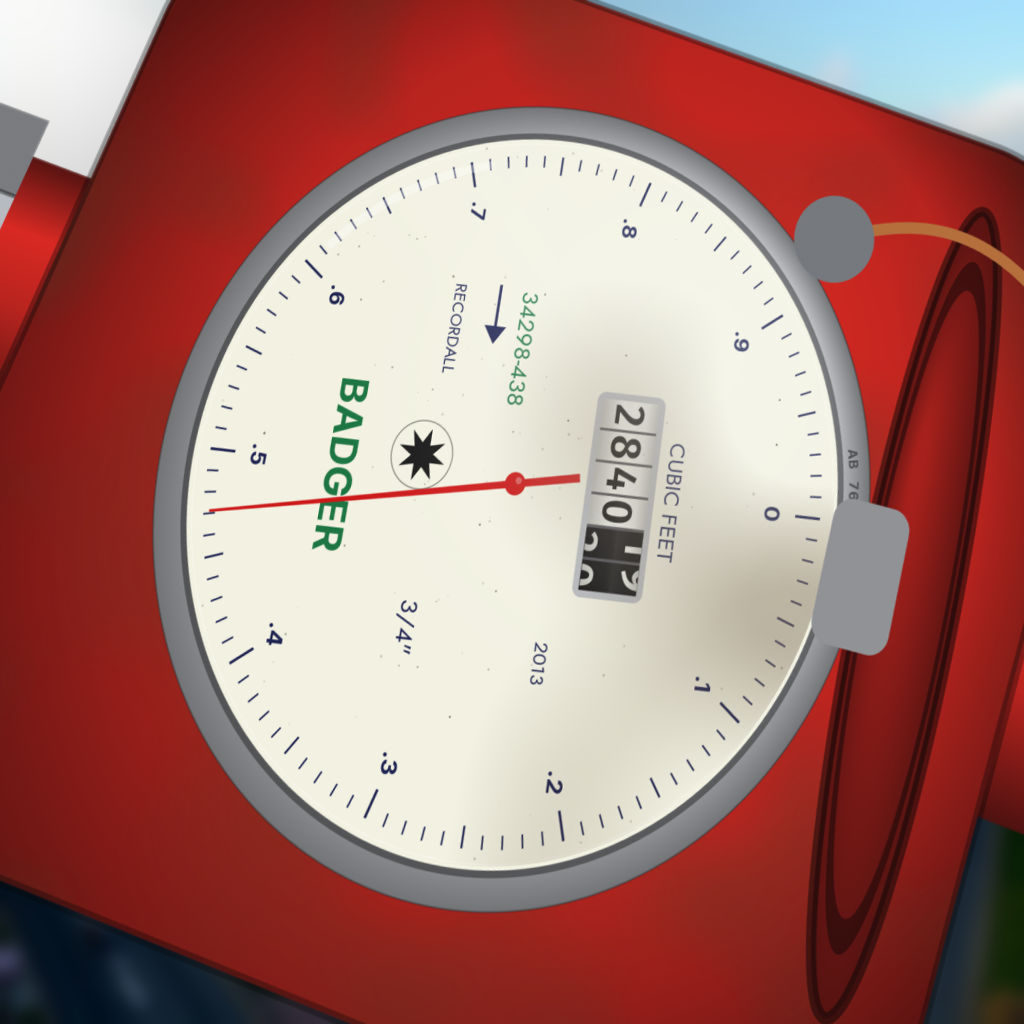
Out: {"value": 284019.47, "unit": "ft³"}
